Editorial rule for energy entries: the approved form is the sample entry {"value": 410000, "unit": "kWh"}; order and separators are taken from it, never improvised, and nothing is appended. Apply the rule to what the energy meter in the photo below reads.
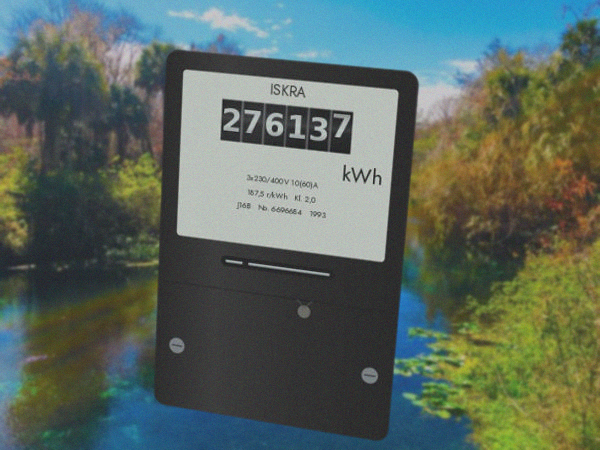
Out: {"value": 276137, "unit": "kWh"}
